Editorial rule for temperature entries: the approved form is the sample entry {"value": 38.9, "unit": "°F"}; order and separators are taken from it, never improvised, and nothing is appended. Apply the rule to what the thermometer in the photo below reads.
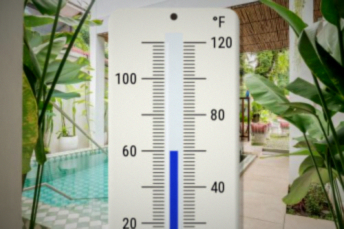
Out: {"value": 60, "unit": "°F"}
